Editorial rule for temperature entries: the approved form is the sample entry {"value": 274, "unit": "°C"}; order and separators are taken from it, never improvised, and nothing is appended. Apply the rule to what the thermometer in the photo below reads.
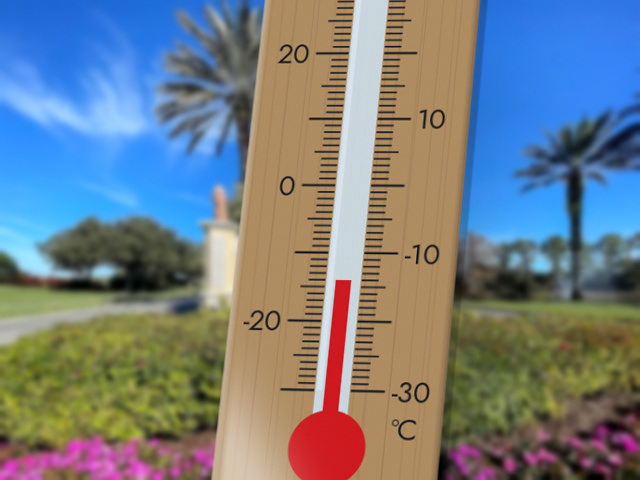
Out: {"value": -14, "unit": "°C"}
